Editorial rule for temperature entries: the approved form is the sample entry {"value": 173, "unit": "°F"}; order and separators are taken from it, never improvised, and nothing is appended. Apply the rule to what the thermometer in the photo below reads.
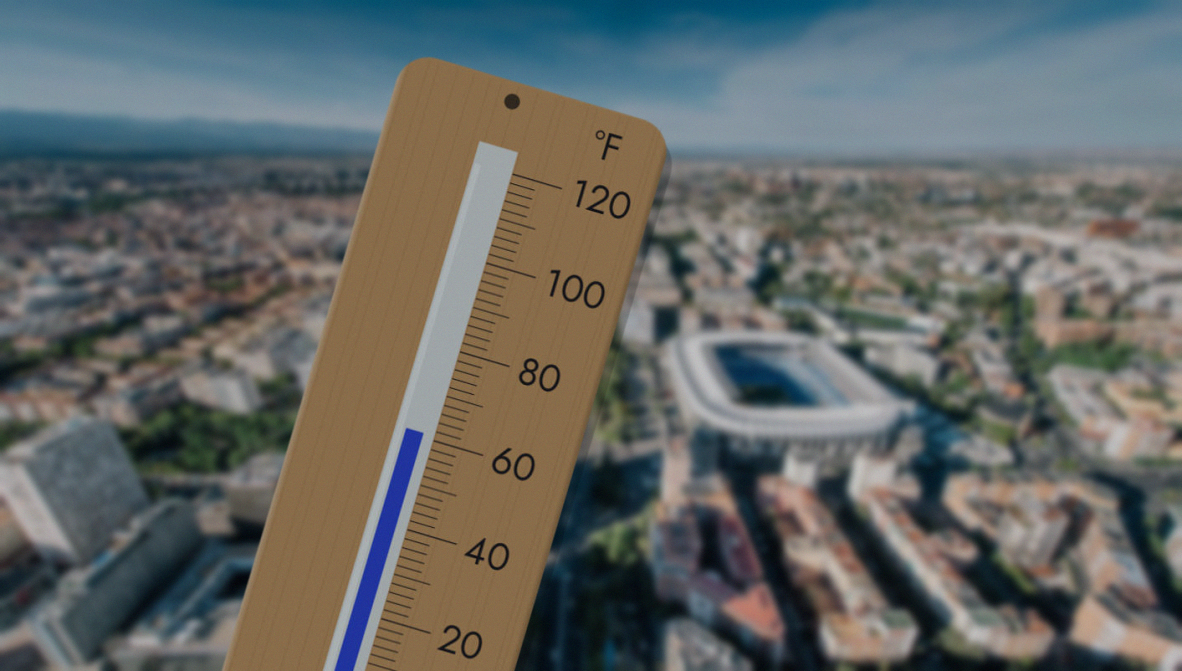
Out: {"value": 61, "unit": "°F"}
